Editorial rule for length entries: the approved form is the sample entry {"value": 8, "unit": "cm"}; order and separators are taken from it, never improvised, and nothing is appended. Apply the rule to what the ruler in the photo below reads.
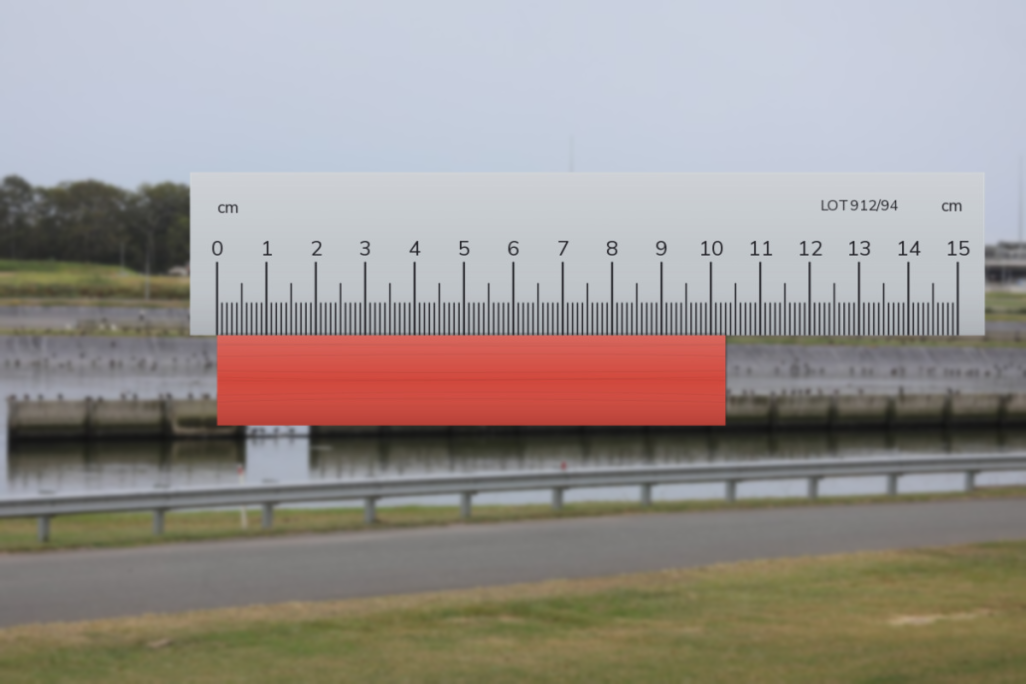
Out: {"value": 10.3, "unit": "cm"}
